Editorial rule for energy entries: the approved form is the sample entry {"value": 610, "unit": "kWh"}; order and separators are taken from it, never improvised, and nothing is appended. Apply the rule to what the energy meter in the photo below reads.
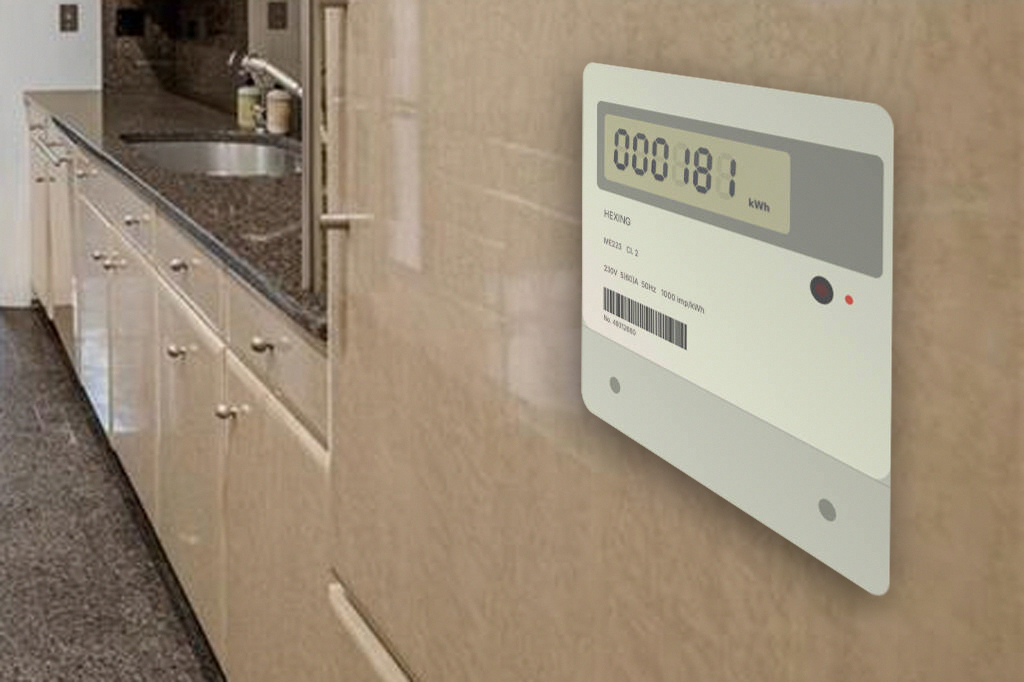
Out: {"value": 181, "unit": "kWh"}
